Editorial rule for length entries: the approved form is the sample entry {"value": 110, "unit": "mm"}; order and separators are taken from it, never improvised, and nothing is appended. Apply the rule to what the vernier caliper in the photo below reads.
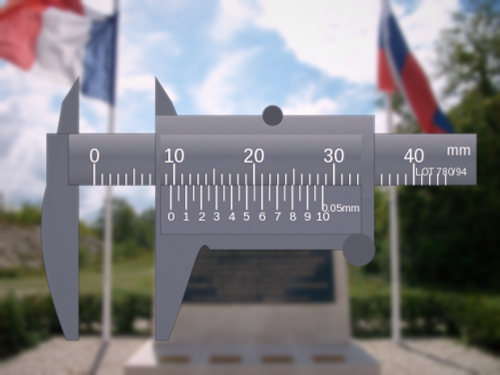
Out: {"value": 9.6, "unit": "mm"}
